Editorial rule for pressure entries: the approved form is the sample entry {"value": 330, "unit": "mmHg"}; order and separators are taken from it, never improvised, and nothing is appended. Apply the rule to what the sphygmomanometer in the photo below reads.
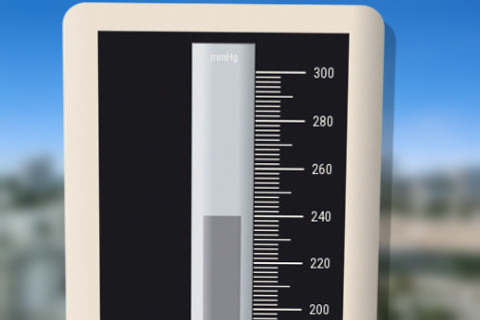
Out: {"value": 240, "unit": "mmHg"}
